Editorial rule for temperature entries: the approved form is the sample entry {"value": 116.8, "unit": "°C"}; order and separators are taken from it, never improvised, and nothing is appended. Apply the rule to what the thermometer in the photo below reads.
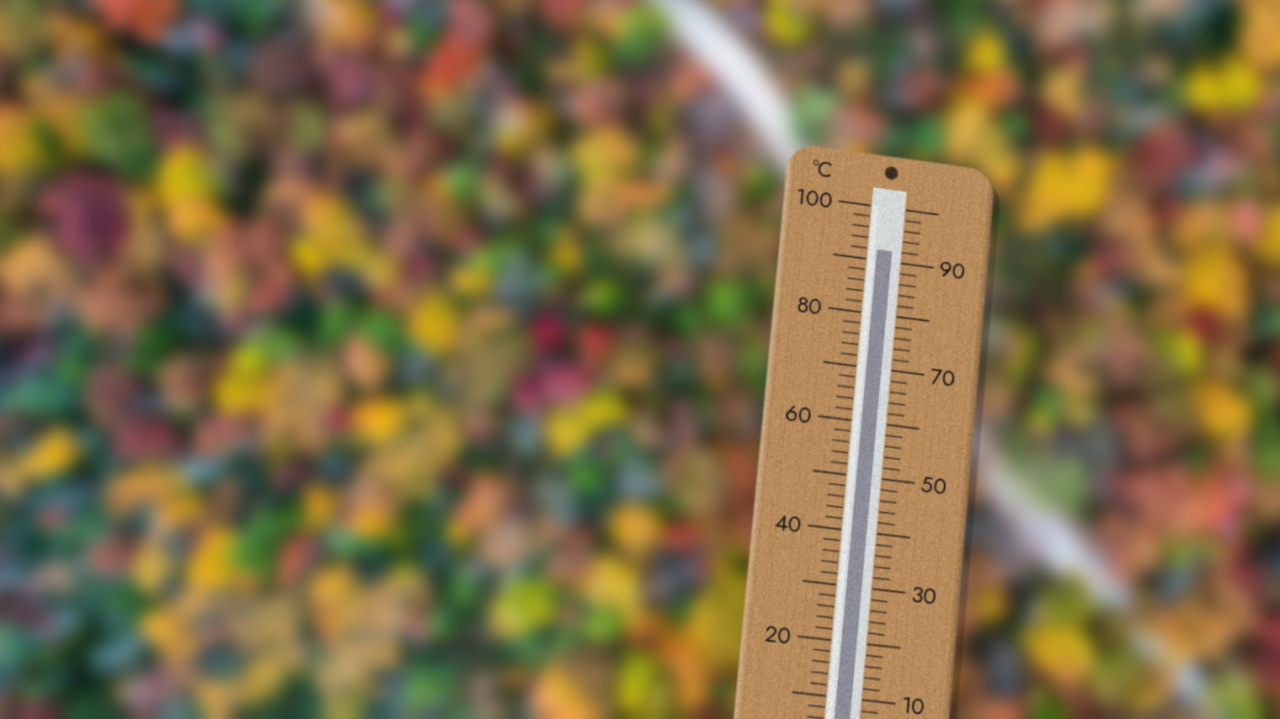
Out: {"value": 92, "unit": "°C"}
